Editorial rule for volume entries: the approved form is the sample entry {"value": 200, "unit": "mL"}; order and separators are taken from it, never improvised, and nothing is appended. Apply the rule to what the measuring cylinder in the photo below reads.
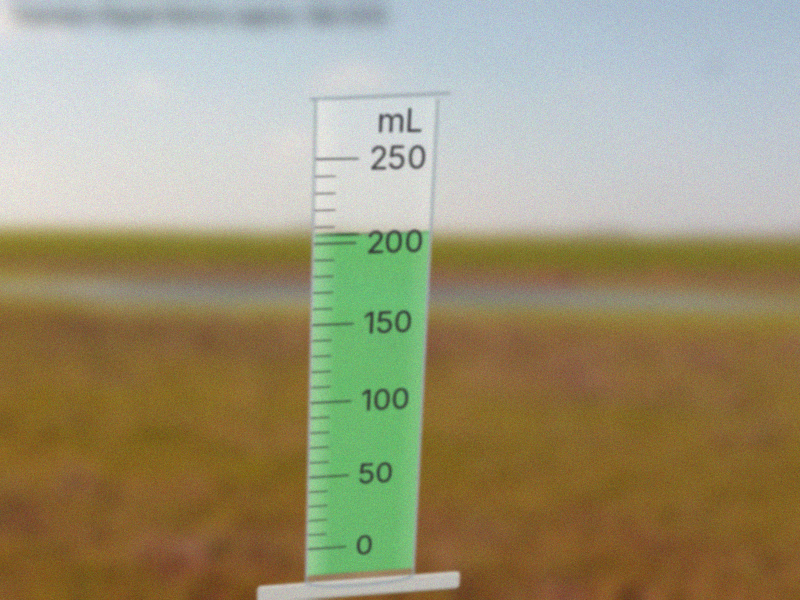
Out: {"value": 205, "unit": "mL"}
